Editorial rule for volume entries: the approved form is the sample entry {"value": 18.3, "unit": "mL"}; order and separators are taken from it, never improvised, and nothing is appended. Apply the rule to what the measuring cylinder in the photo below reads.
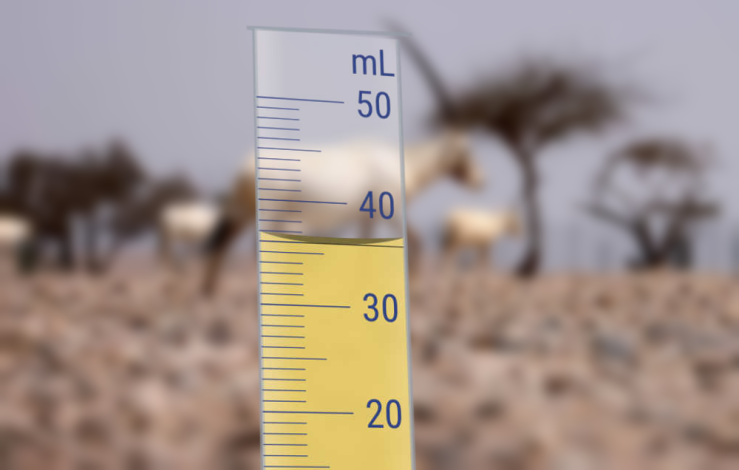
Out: {"value": 36, "unit": "mL"}
